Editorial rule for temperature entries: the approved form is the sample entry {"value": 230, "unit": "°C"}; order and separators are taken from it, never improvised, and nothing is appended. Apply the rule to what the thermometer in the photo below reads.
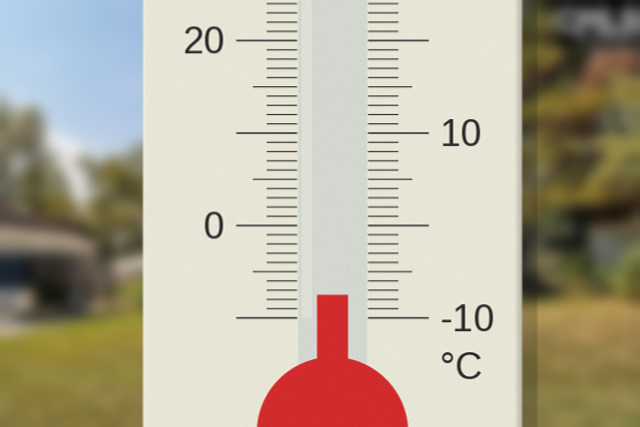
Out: {"value": -7.5, "unit": "°C"}
